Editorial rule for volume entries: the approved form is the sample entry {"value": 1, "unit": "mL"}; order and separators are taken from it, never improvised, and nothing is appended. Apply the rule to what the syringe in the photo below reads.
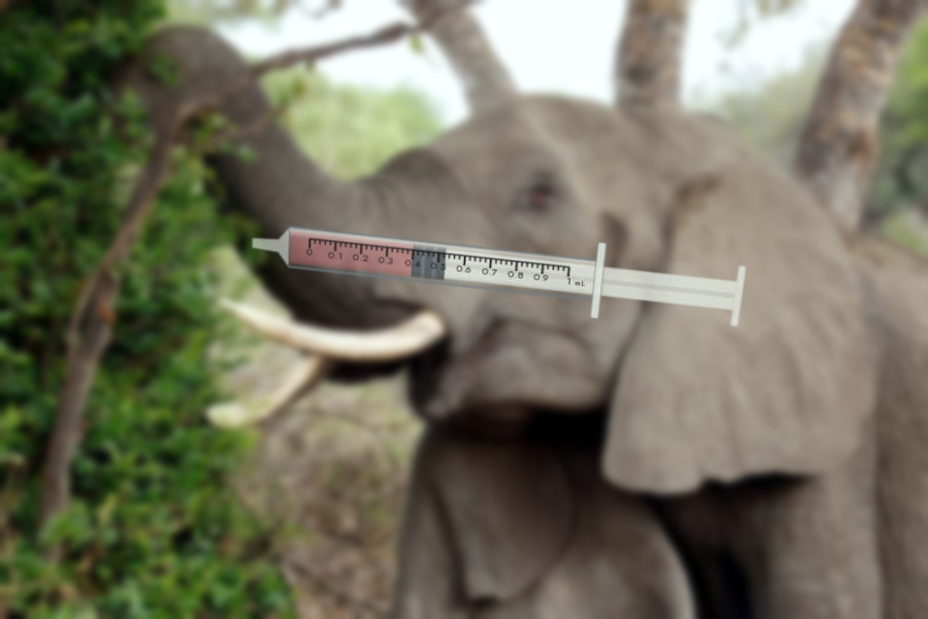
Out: {"value": 0.4, "unit": "mL"}
